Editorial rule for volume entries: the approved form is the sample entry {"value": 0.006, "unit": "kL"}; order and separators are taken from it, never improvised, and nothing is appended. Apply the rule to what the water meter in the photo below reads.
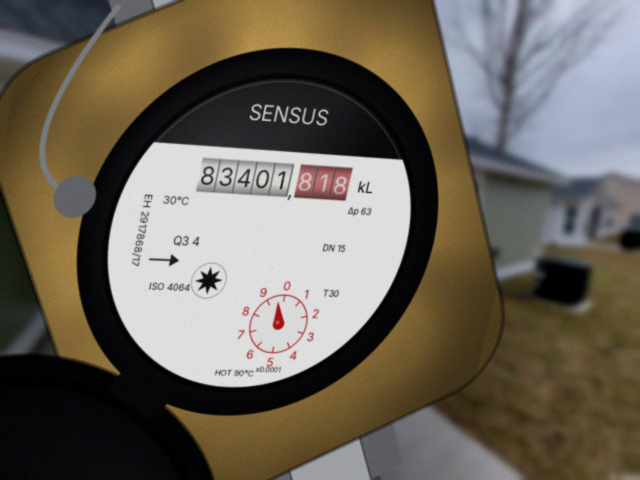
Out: {"value": 83401.8179, "unit": "kL"}
